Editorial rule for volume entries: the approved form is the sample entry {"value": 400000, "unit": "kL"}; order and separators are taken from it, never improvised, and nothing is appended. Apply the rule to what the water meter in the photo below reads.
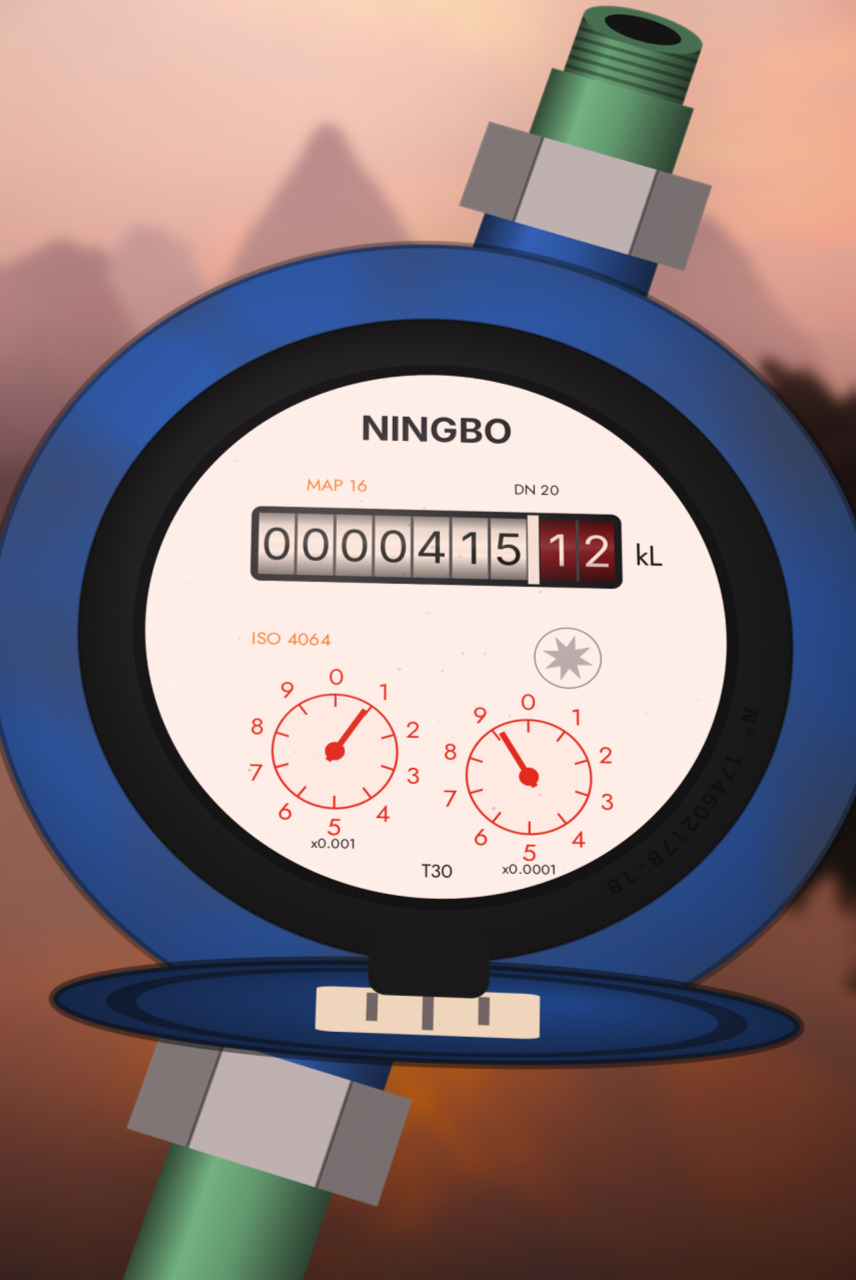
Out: {"value": 415.1209, "unit": "kL"}
